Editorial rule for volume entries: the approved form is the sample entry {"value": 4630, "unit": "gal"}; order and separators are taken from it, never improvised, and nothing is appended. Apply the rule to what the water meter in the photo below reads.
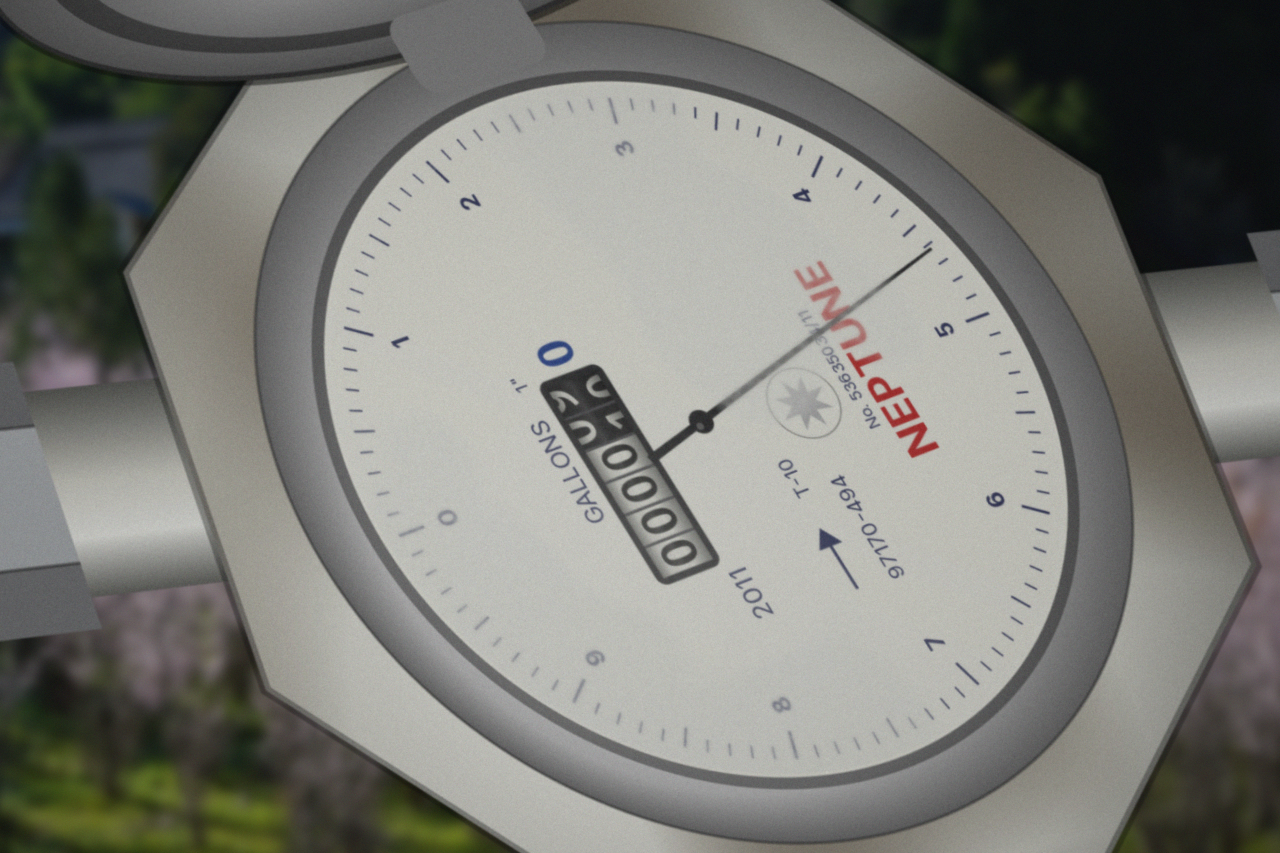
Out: {"value": 94.6, "unit": "gal"}
